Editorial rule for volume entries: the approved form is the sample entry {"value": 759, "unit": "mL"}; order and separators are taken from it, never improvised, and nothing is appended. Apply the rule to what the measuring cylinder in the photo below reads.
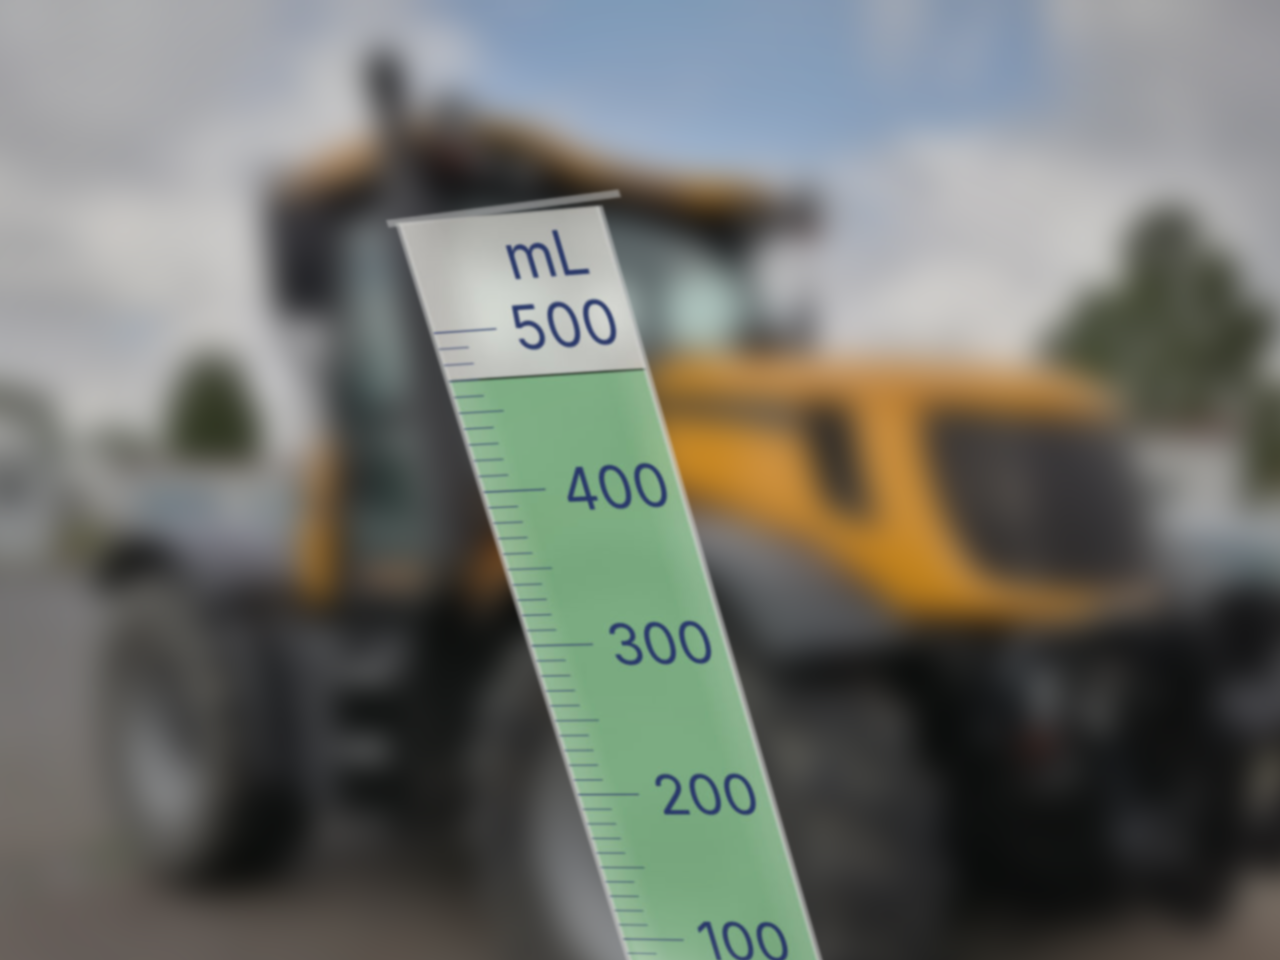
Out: {"value": 470, "unit": "mL"}
